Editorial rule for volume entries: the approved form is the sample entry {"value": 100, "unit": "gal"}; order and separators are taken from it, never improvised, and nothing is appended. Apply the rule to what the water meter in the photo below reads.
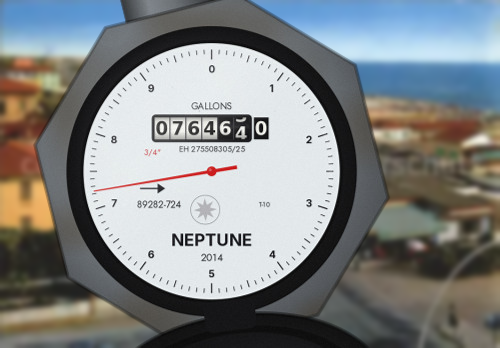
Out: {"value": 764637.2, "unit": "gal"}
